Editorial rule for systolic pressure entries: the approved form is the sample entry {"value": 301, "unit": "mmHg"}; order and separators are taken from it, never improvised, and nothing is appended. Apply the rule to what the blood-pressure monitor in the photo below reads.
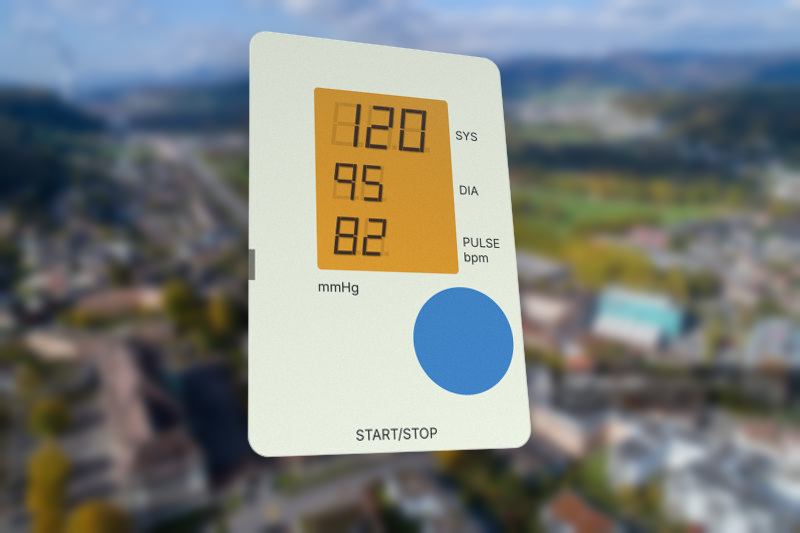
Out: {"value": 120, "unit": "mmHg"}
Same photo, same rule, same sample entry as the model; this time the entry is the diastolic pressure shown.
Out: {"value": 95, "unit": "mmHg"}
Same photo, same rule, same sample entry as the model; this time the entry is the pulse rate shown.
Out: {"value": 82, "unit": "bpm"}
